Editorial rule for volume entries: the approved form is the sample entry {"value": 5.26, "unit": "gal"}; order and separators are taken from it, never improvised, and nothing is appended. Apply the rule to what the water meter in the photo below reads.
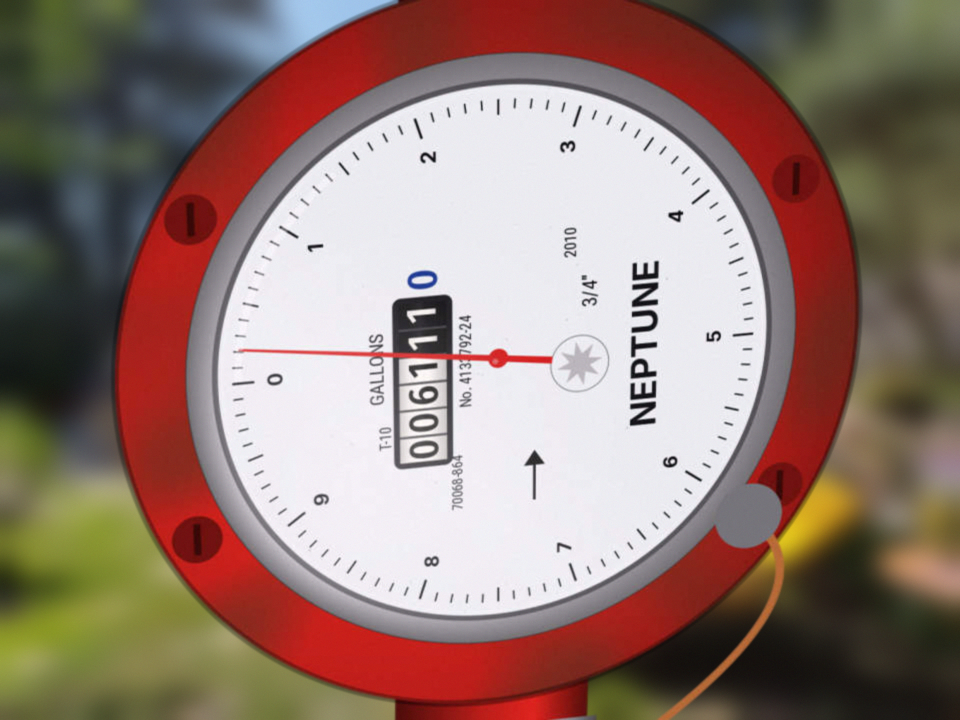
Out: {"value": 61110.2, "unit": "gal"}
